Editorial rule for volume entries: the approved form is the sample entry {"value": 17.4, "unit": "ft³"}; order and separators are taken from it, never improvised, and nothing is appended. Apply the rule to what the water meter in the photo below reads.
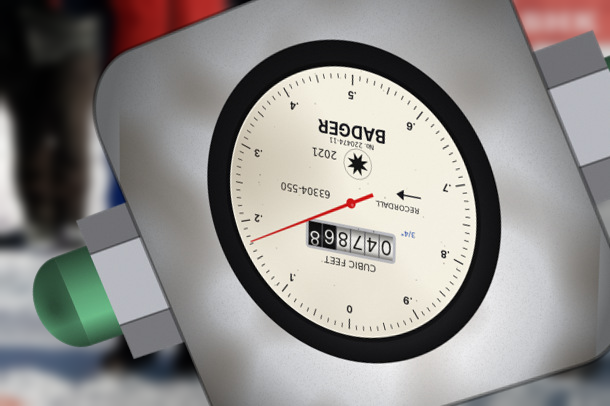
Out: {"value": 47868.17, "unit": "ft³"}
